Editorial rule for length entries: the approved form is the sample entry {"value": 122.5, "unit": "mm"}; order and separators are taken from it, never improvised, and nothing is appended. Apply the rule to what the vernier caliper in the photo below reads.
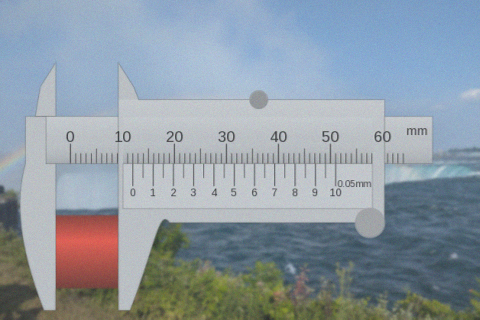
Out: {"value": 12.0, "unit": "mm"}
